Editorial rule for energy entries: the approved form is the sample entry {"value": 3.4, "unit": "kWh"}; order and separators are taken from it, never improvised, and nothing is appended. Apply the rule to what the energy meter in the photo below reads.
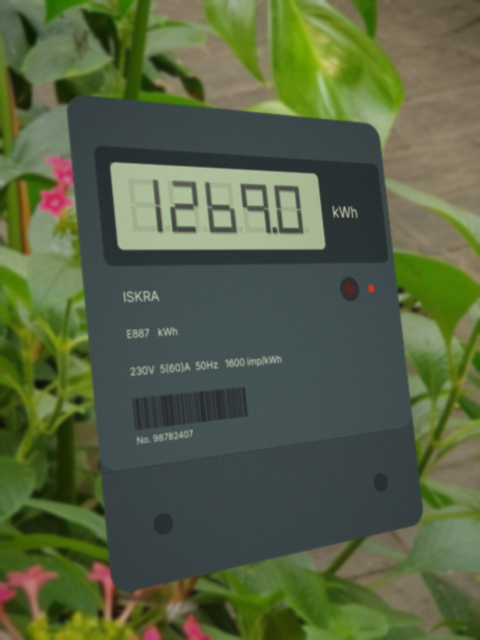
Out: {"value": 1269.0, "unit": "kWh"}
